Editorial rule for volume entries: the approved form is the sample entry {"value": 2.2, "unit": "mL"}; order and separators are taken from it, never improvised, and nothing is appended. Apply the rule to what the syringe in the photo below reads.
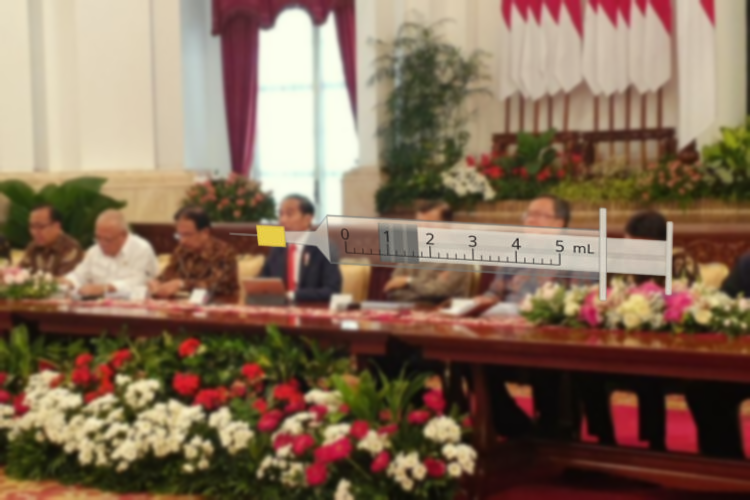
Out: {"value": 0.8, "unit": "mL"}
